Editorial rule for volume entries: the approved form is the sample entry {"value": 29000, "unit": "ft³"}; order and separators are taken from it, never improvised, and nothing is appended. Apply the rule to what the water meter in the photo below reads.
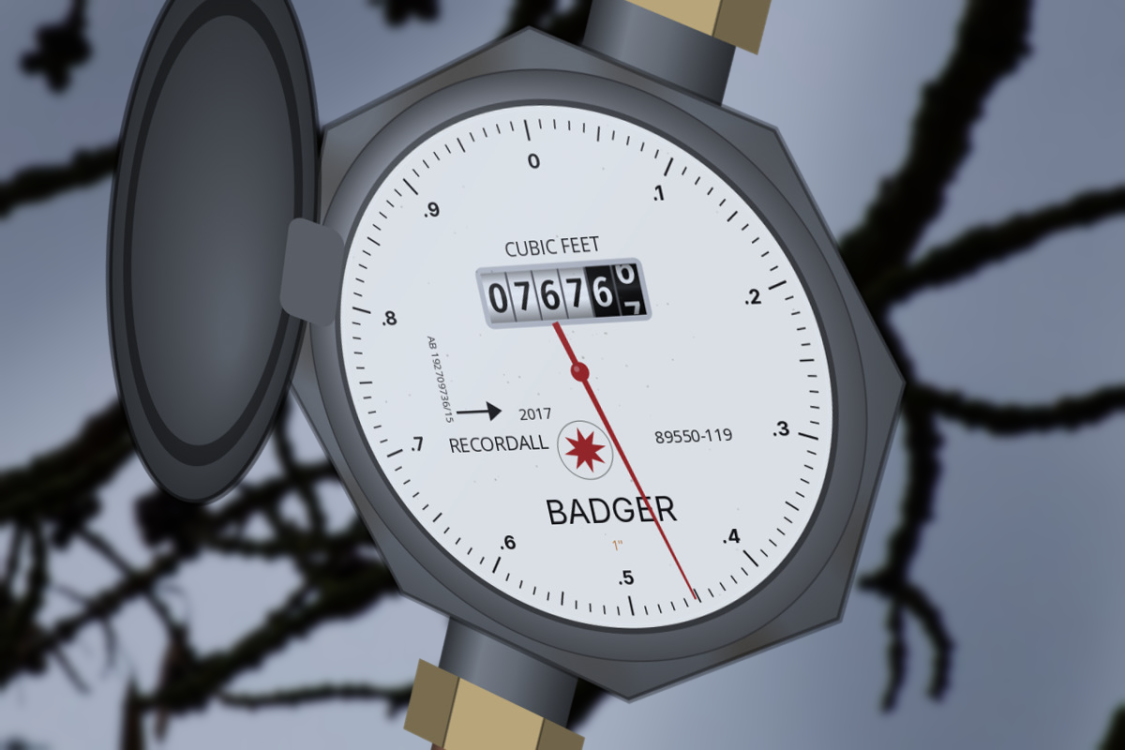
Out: {"value": 76766.45, "unit": "ft³"}
